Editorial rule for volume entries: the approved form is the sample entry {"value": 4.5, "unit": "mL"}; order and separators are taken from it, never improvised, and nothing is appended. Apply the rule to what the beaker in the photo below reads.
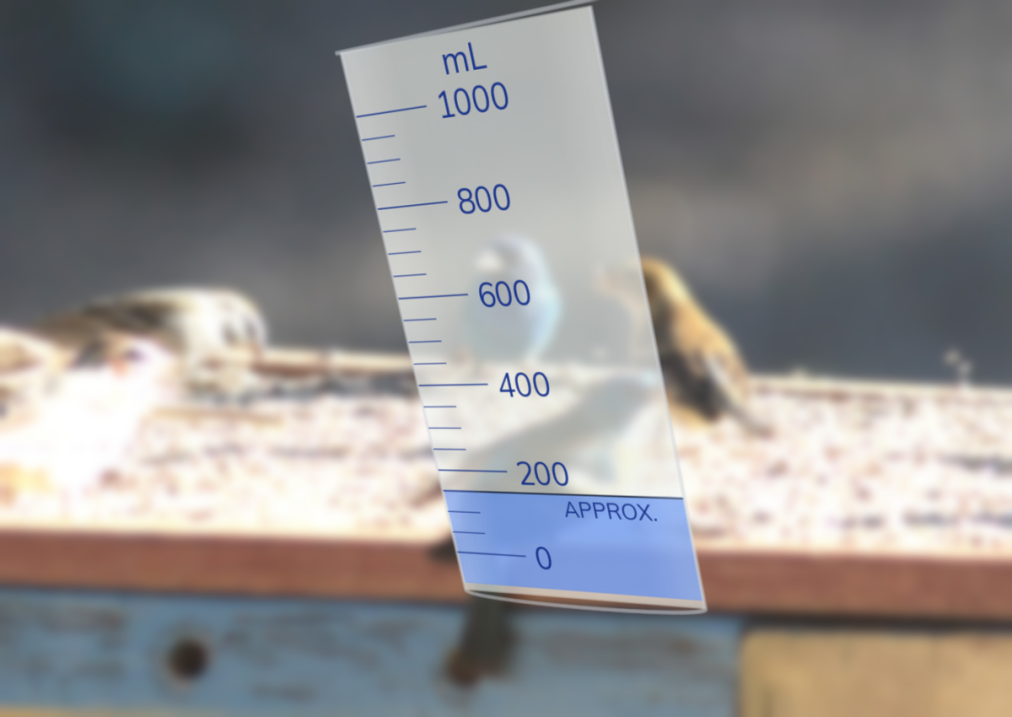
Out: {"value": 150, "unit": "mL"}
